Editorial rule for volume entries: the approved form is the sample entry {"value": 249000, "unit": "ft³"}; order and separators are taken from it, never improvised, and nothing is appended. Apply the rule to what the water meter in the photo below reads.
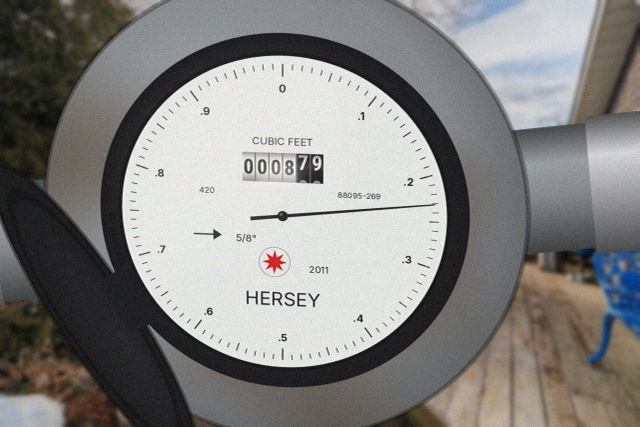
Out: {"value": 879.23, "unit": "ft³"}
